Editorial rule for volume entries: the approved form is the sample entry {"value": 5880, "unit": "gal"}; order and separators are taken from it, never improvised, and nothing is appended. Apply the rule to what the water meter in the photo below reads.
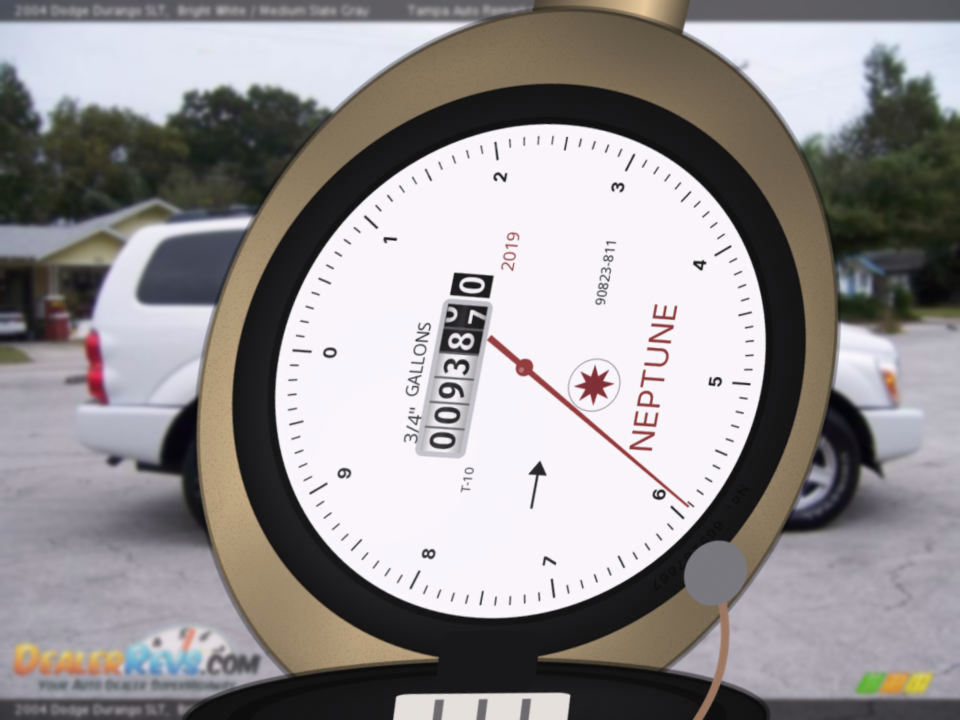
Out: {"value": 93865.9, "unit": "gal"}
